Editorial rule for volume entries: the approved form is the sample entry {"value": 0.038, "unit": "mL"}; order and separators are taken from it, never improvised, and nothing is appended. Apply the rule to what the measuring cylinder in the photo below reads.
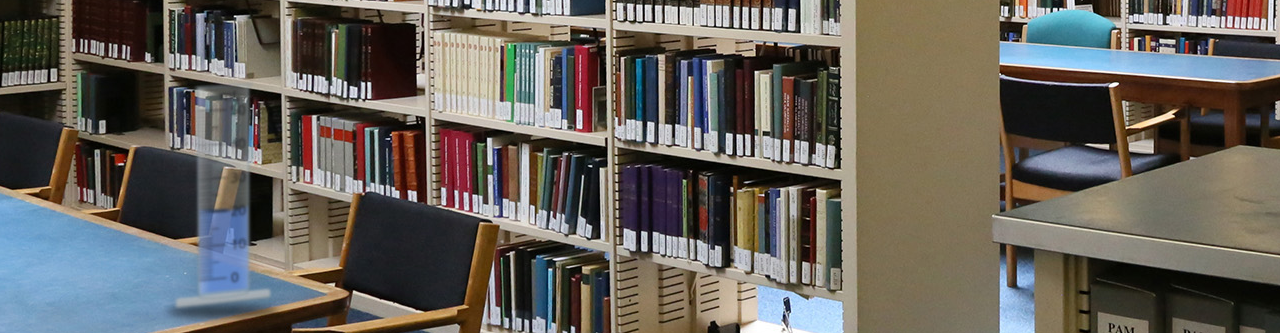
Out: {"value": 20, "unit": "mL"}
